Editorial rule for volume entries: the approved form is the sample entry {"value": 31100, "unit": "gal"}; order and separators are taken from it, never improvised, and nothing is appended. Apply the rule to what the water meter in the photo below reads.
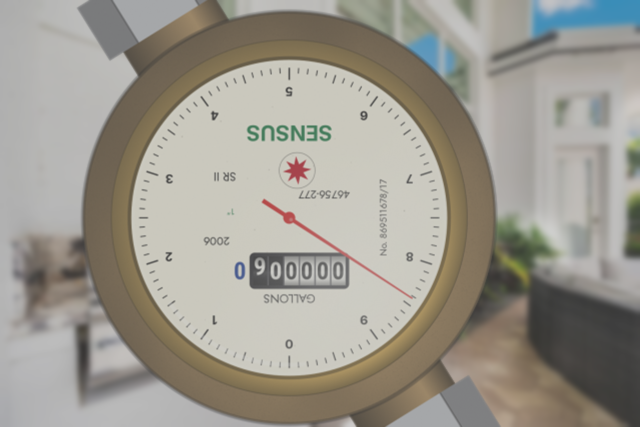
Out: {"value": 58.4, "unit": "gal"}
